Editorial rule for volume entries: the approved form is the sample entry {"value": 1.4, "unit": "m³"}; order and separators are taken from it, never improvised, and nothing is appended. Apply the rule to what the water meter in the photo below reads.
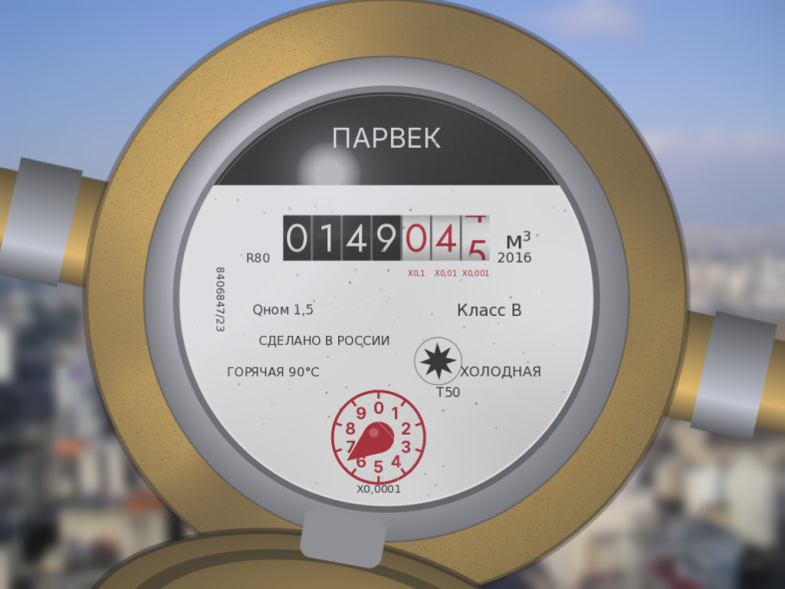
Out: {"value": 149.0446, "unit": "m³"}
